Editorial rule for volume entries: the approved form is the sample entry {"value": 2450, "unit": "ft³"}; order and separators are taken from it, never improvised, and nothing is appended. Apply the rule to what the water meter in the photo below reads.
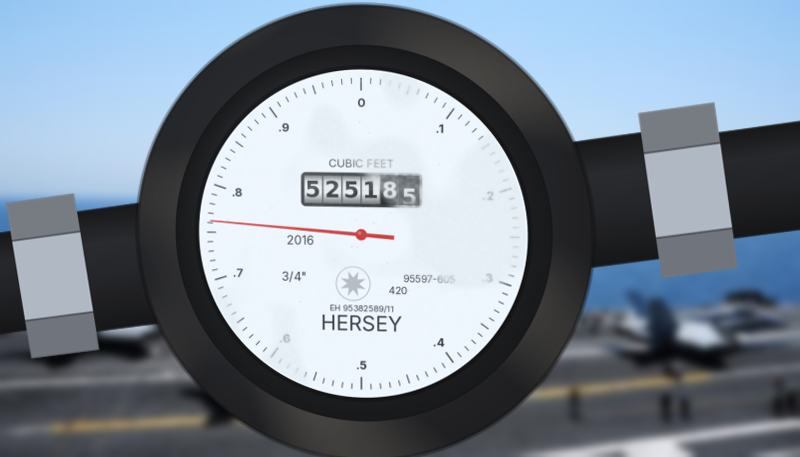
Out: {"value": 525184.76, "unit": "ft³"}
